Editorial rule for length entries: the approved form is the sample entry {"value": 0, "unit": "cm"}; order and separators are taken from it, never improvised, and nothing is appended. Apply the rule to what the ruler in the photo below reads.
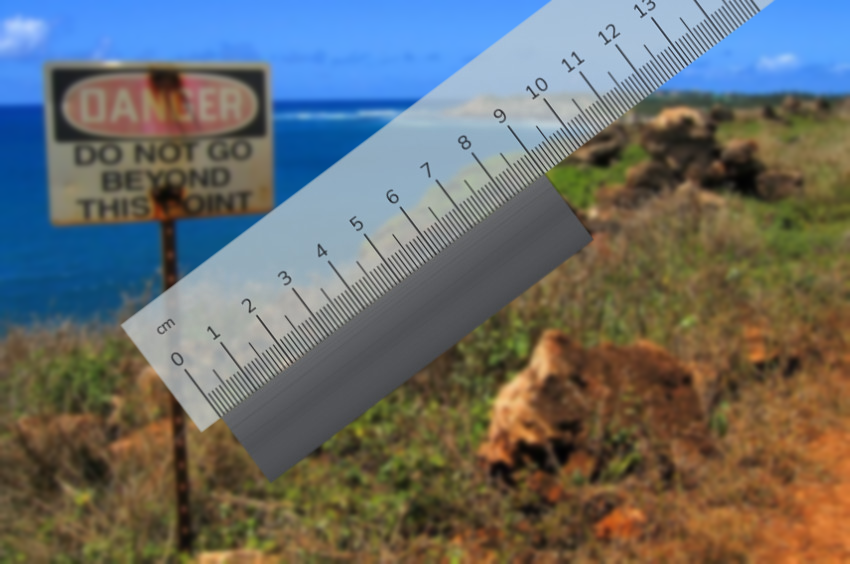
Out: {"value": 9, "unit": "cm"}
